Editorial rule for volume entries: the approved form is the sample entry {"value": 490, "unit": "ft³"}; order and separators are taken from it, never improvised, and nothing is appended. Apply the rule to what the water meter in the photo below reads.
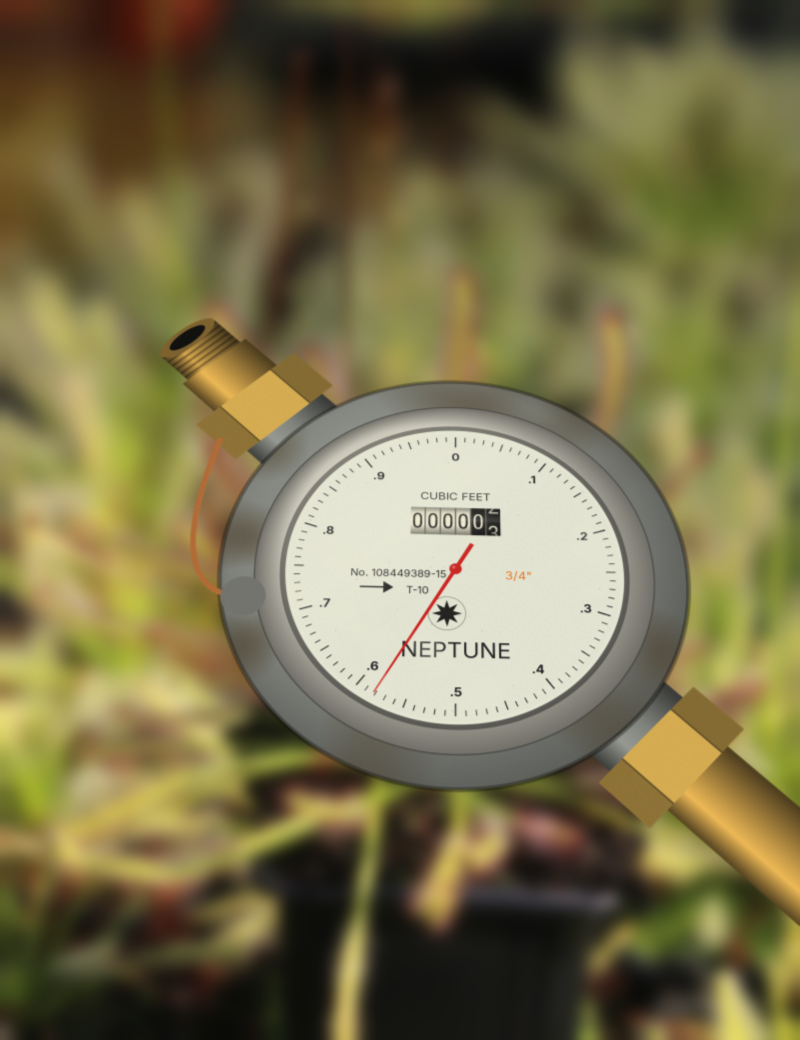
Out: {"value": 2.58, "unit": "ft³"}
